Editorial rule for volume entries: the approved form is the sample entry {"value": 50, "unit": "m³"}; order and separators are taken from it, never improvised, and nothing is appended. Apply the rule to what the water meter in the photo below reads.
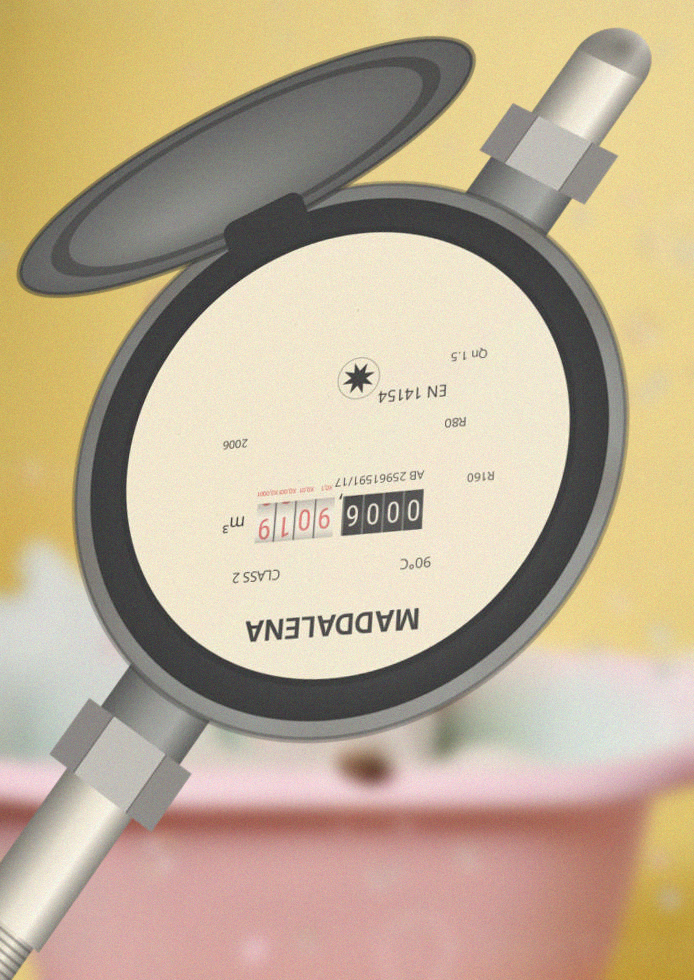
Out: {"value": 6.9019, "unit": "m³"}
